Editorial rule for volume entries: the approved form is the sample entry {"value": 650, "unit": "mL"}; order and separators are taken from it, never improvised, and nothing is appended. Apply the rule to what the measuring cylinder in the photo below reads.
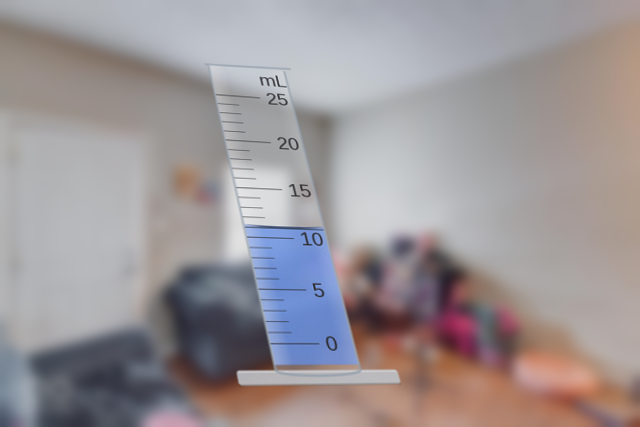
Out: {"value": 11, "unit": "mL"}
